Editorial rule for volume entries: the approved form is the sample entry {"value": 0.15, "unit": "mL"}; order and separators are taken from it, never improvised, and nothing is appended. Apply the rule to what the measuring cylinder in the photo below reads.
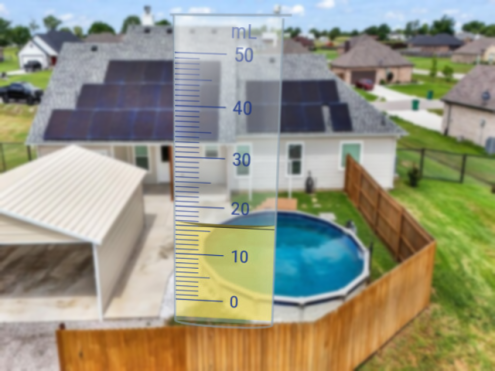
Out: {"value": 16, "unit": "mL"}
